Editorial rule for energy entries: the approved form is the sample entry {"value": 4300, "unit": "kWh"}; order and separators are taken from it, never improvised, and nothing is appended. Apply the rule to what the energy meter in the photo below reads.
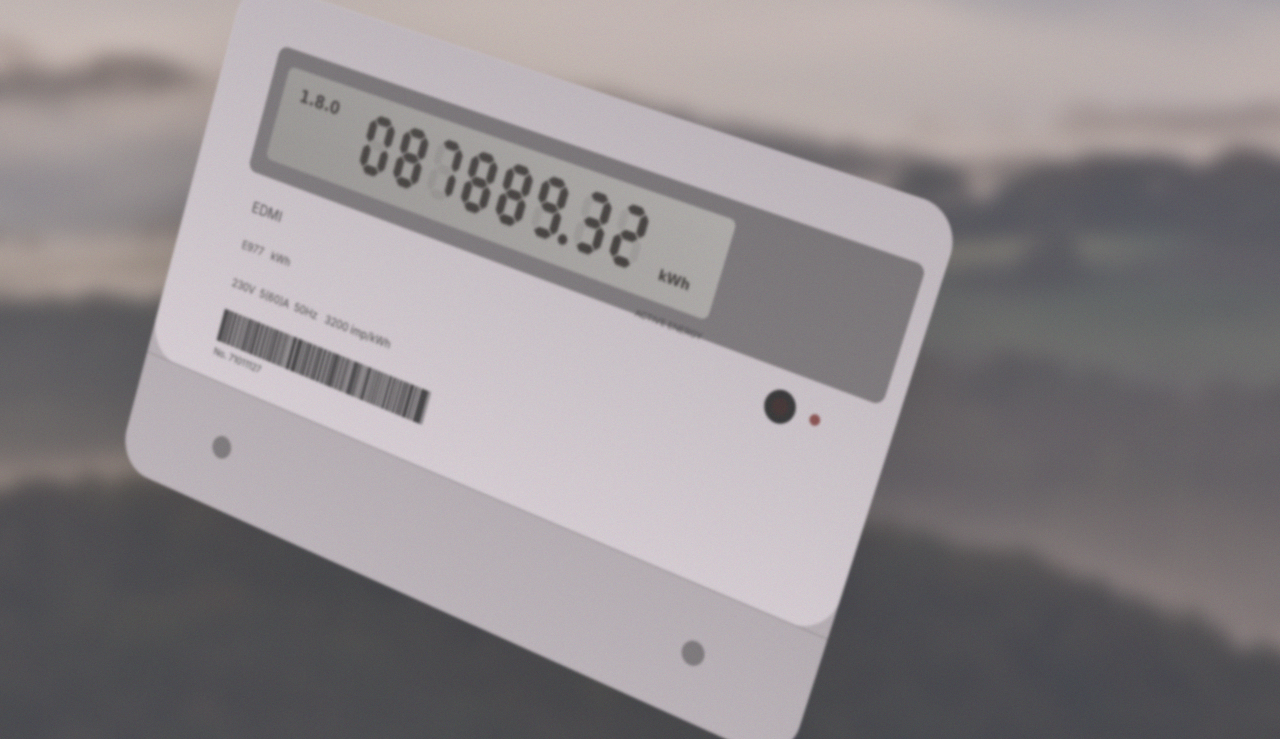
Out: {"value": 87889.32, "unit": "kWh"}
